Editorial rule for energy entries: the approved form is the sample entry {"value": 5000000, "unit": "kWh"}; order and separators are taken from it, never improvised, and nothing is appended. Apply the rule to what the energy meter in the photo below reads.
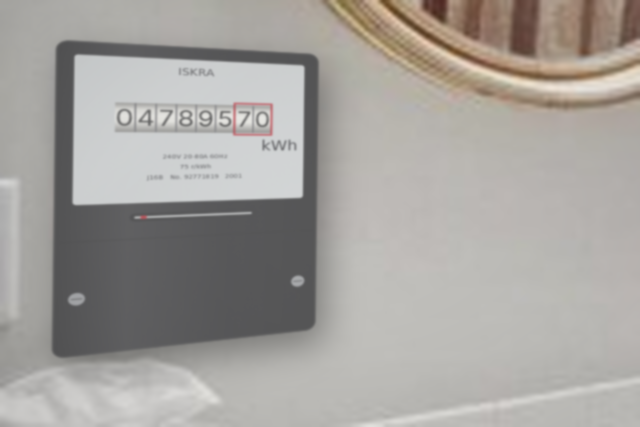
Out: {"value": 47895.70, "unit": "kWh"}
